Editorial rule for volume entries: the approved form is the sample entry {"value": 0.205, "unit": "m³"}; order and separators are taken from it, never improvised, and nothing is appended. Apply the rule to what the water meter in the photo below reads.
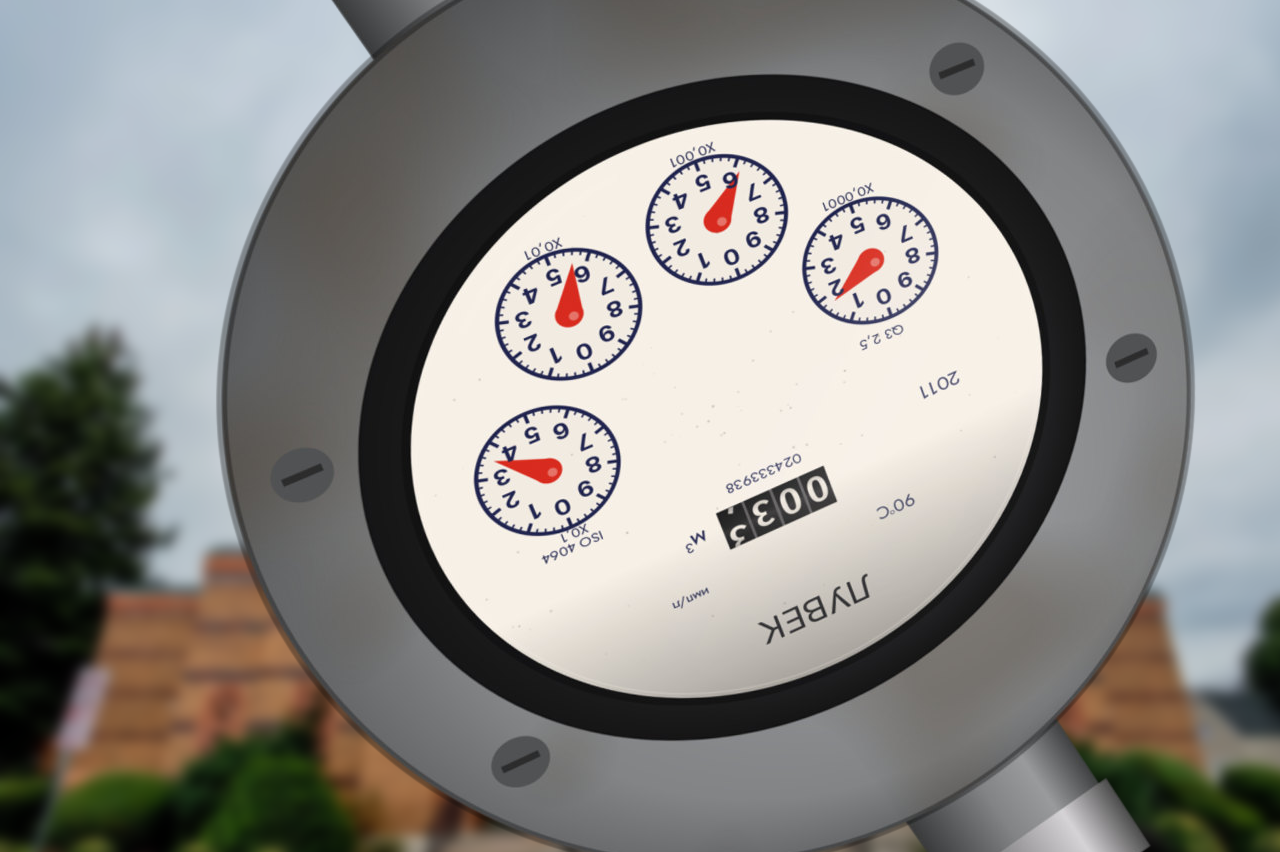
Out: {"value": 33.3561, "unit": "m³"}
